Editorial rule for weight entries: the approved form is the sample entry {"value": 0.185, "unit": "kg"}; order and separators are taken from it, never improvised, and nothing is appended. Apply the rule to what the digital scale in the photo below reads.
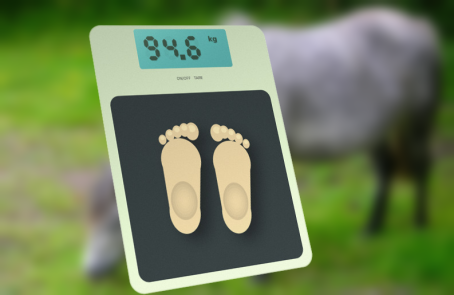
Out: {"value": 94.6, "unit": "kg"}
